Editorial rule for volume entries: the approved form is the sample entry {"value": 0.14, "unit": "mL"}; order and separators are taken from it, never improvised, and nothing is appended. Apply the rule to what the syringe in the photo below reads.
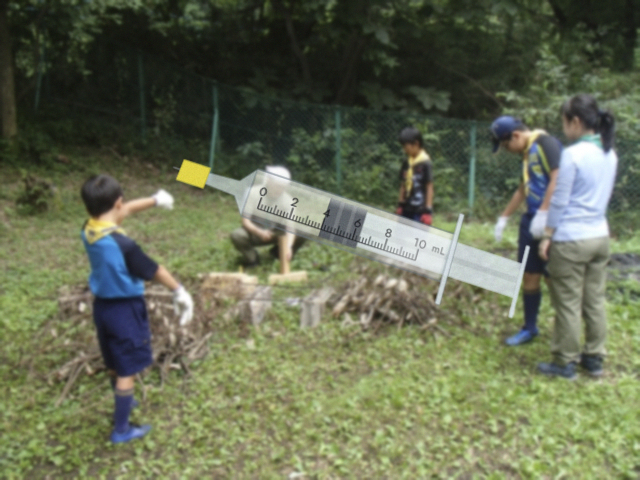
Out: {"value": 4, "unit": "mL"}
